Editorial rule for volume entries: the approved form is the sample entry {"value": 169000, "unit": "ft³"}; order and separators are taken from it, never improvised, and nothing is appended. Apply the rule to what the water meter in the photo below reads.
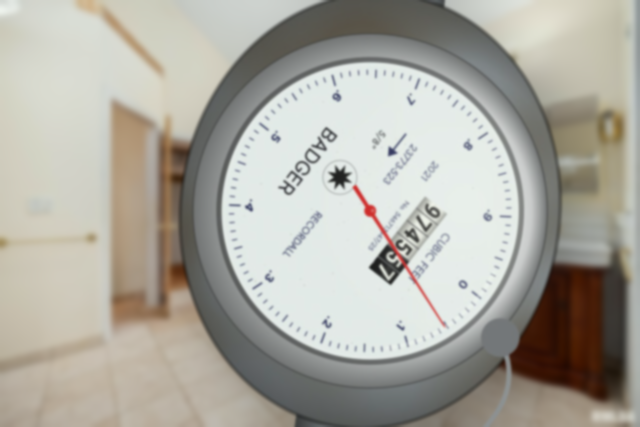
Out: {"value": 974557.05, "unit": "ft³"}
